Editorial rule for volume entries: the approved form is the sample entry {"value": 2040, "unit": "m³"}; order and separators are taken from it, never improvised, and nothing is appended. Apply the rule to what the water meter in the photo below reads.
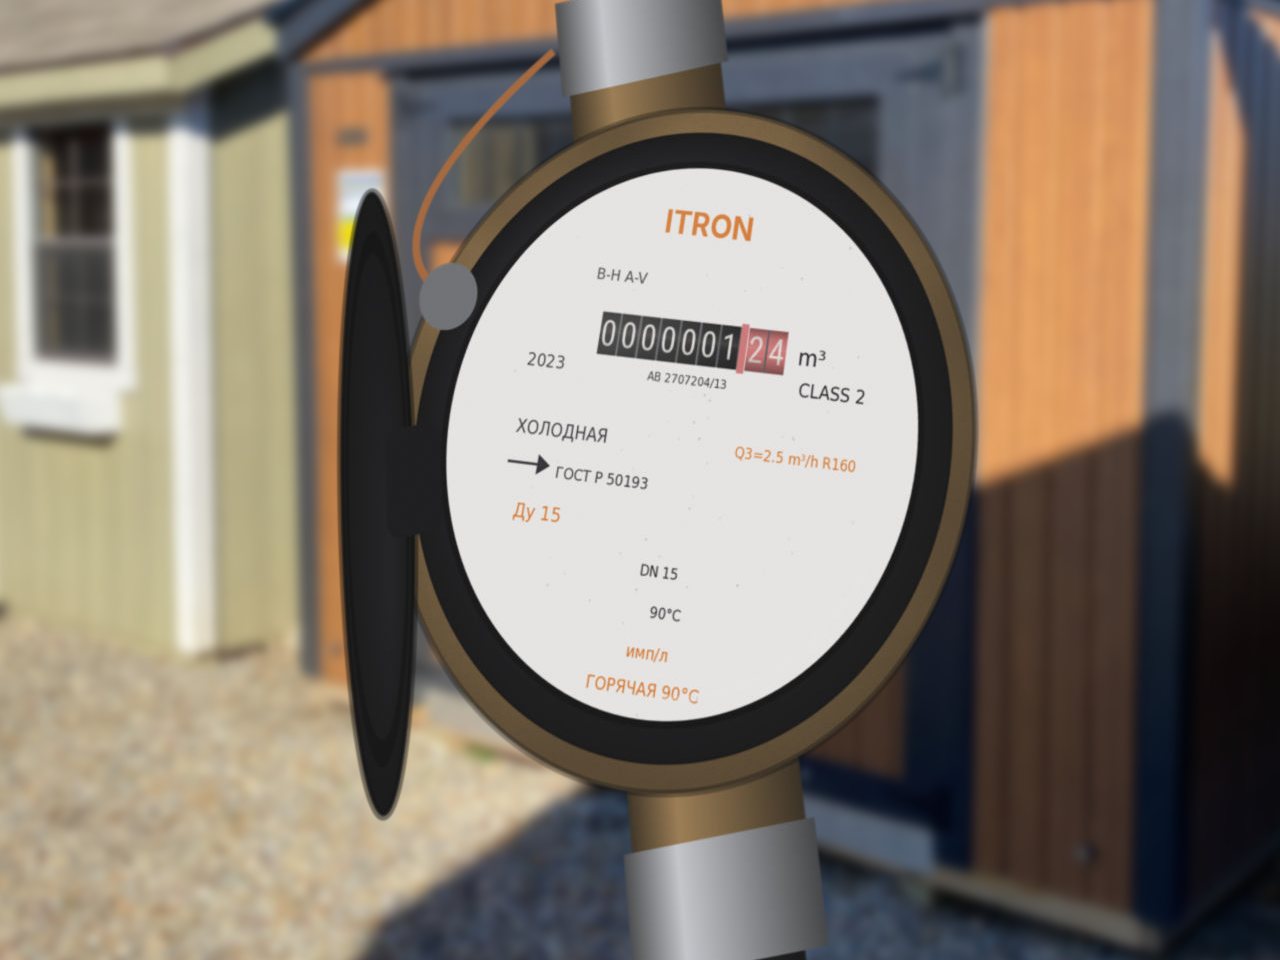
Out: {"value": 1.24, "unit": "m³"}
